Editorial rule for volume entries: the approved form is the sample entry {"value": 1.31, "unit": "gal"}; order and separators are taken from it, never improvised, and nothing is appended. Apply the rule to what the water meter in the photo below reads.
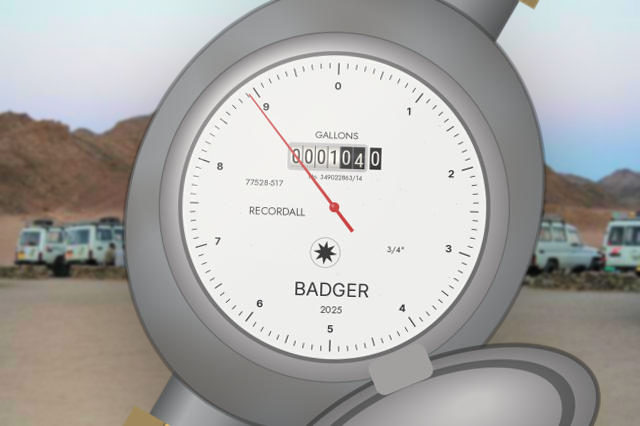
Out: {"value": 1038.9, "unit": "gal"}
